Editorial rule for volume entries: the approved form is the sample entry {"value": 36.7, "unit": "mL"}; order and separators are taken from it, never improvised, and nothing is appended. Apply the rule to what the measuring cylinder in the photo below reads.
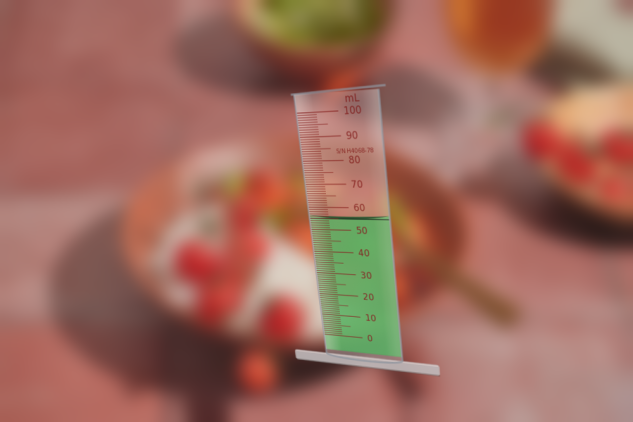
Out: {"value": 55, "unit": "mL"}
